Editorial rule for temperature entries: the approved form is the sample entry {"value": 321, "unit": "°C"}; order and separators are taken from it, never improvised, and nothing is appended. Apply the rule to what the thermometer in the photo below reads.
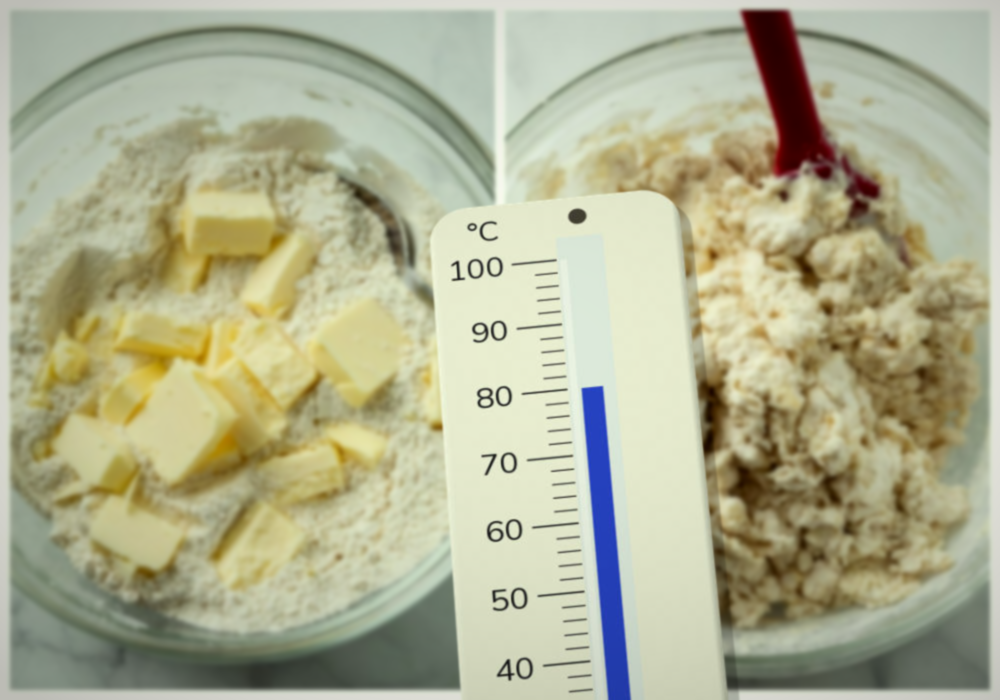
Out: {"value": 80, "unit": "°C"}
